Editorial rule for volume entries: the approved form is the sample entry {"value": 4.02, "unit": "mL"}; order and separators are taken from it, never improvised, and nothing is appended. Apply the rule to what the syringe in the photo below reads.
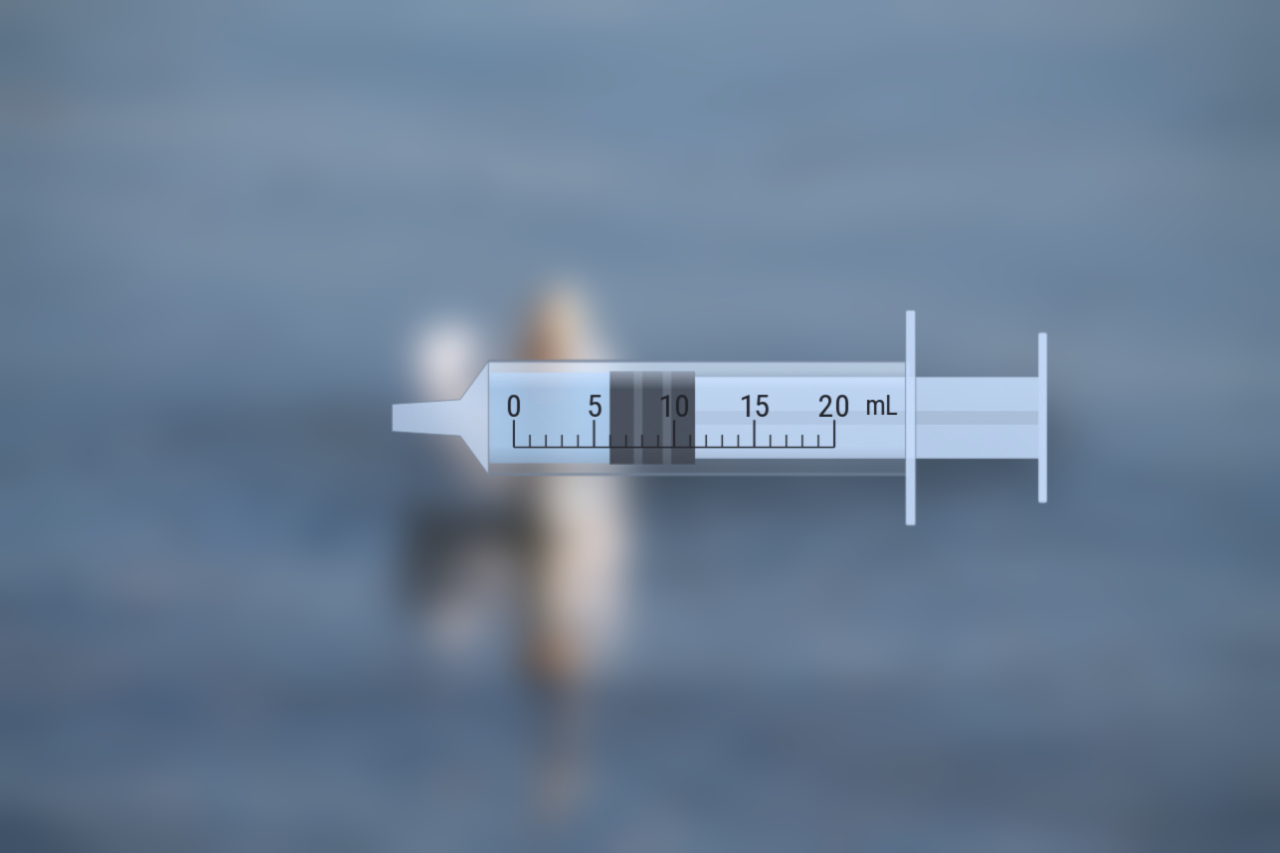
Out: {"value": 6, "unit": "mL"}
